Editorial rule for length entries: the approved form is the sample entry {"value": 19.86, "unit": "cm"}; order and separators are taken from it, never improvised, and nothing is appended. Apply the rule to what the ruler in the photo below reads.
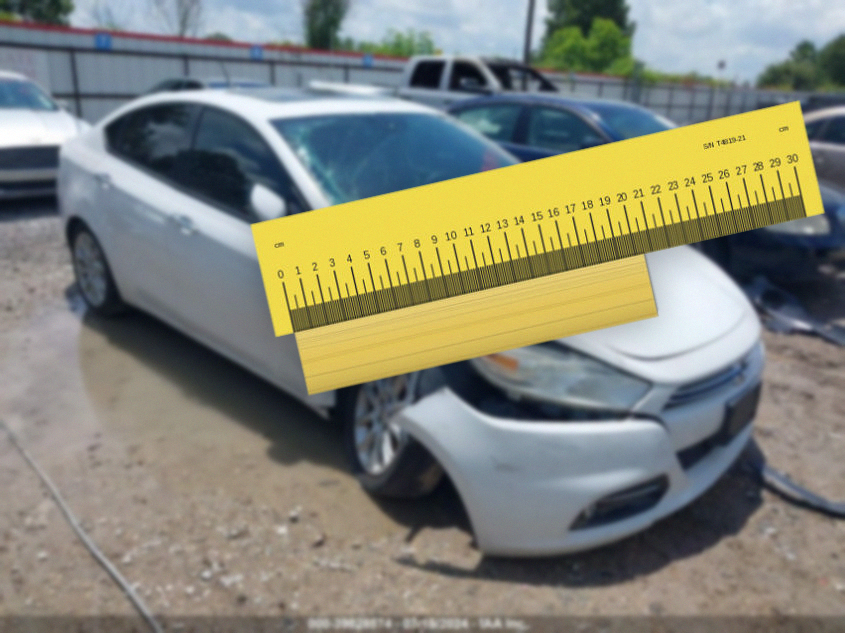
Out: {"value": 20.5, "unit": "cm"}
